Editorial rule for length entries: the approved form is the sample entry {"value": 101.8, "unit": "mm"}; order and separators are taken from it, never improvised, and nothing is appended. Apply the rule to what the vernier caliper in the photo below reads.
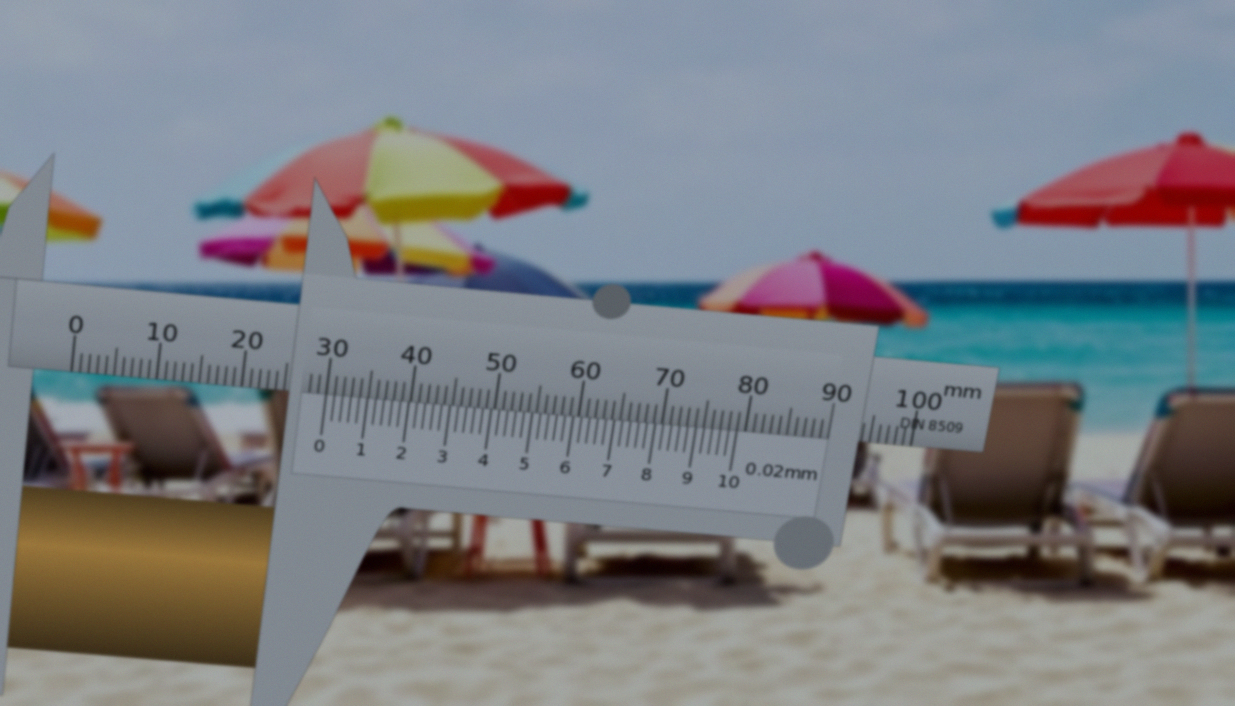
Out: {"value": 30.0, "unit": "mm"}
